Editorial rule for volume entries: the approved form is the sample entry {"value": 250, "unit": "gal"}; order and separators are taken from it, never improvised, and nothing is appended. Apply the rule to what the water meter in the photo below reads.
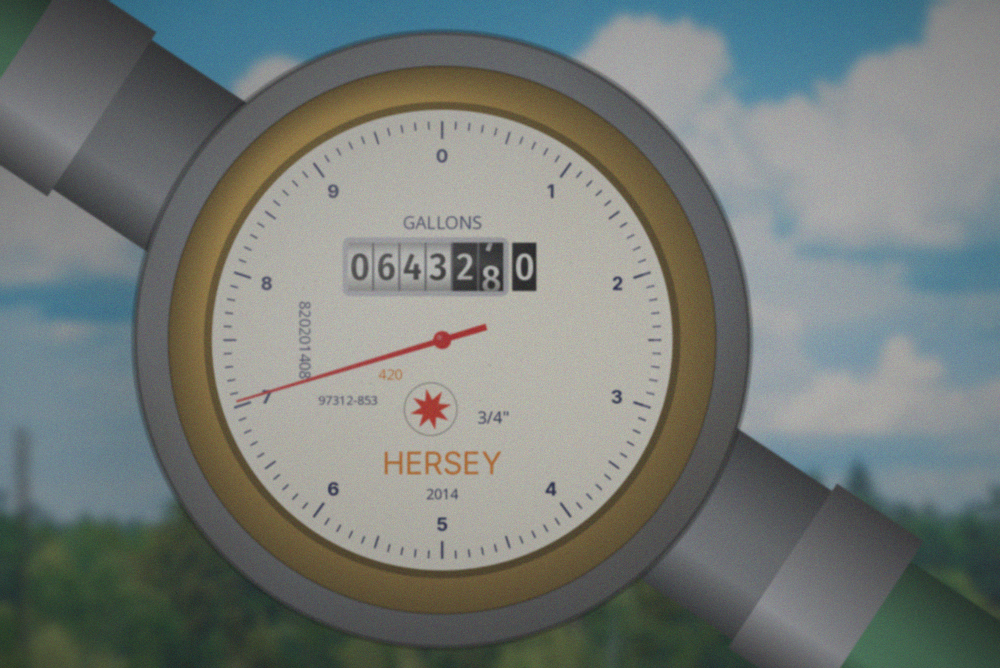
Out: {"value": 643277.0, "unit": "gal"}
